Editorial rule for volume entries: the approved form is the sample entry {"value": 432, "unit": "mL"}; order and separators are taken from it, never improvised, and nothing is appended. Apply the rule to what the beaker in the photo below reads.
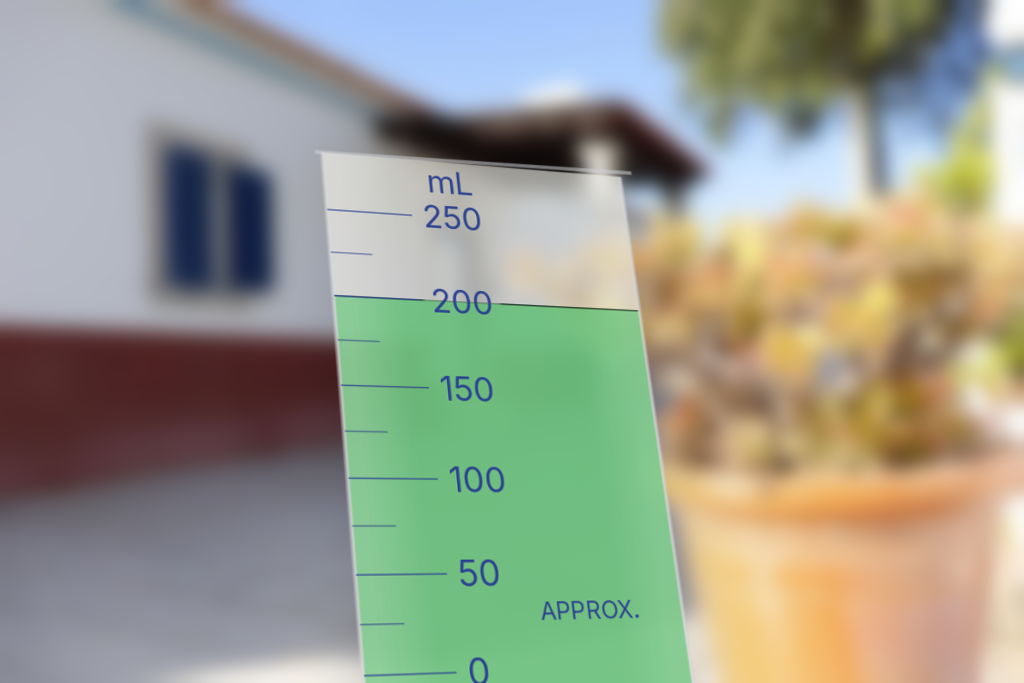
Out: {"value": 200, "unit": "mL"}
